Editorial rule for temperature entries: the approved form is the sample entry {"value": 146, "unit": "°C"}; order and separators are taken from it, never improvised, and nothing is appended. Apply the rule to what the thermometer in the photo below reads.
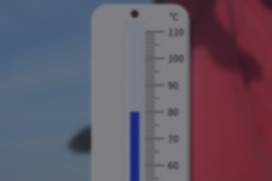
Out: {"value": 80, "unit": "°C"}
